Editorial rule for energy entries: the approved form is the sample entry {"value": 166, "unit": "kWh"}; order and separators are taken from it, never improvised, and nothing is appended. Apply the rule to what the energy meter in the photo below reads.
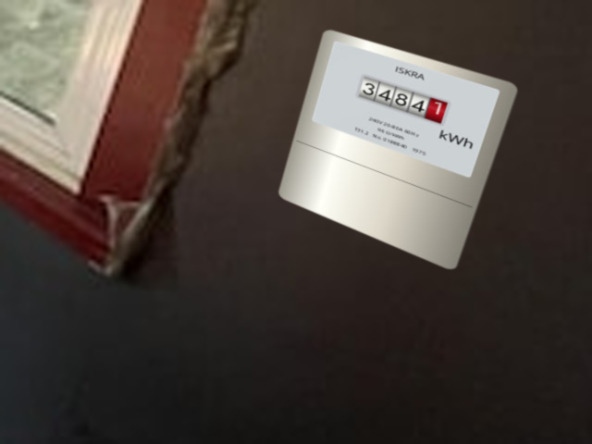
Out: {"value": 3484.1, "unit": "kWh"}
